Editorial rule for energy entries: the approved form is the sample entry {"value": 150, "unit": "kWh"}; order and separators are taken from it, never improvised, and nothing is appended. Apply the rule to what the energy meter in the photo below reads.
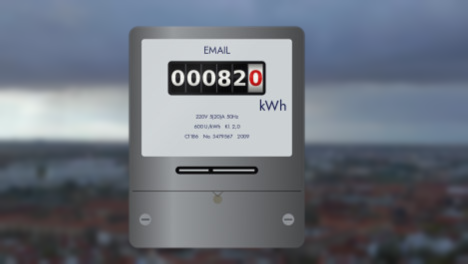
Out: {"value": 82.0, "unit": "kWh"}
